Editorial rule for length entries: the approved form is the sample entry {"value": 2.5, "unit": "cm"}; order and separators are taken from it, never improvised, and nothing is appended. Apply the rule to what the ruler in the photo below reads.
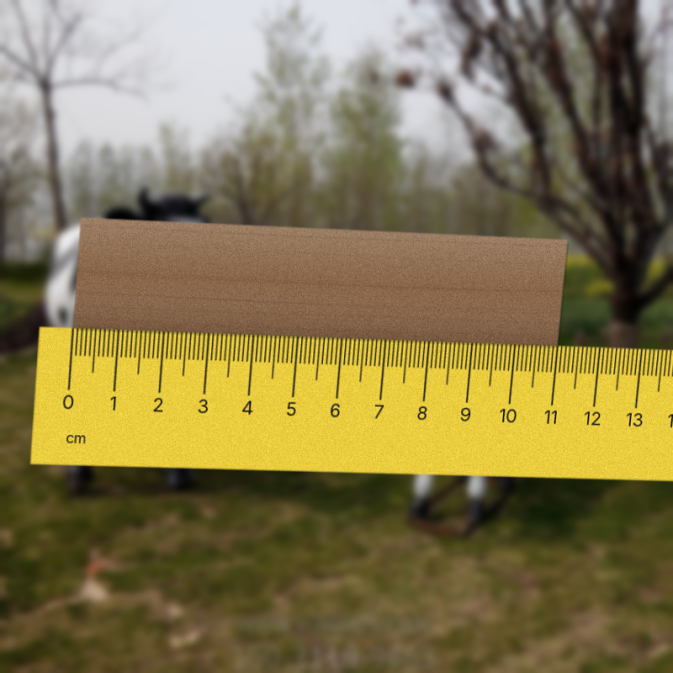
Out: {"value": 11, "unit": "cm"}
